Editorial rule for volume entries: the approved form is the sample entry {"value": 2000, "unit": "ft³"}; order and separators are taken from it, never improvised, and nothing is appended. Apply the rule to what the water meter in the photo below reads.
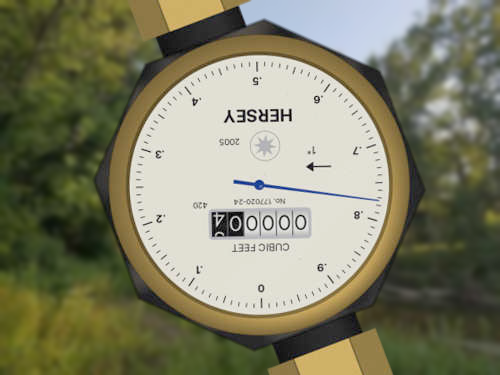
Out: {"value": 3.77, "unit": "ft³"}
